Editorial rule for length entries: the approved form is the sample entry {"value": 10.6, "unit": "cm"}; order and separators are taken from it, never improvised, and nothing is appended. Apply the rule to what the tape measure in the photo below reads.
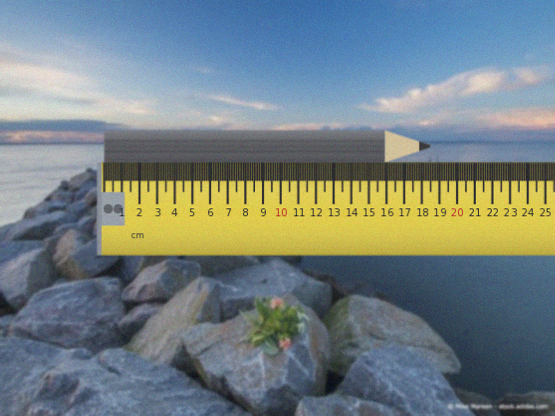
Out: {"value": 18.5, "unit": "cm"}
